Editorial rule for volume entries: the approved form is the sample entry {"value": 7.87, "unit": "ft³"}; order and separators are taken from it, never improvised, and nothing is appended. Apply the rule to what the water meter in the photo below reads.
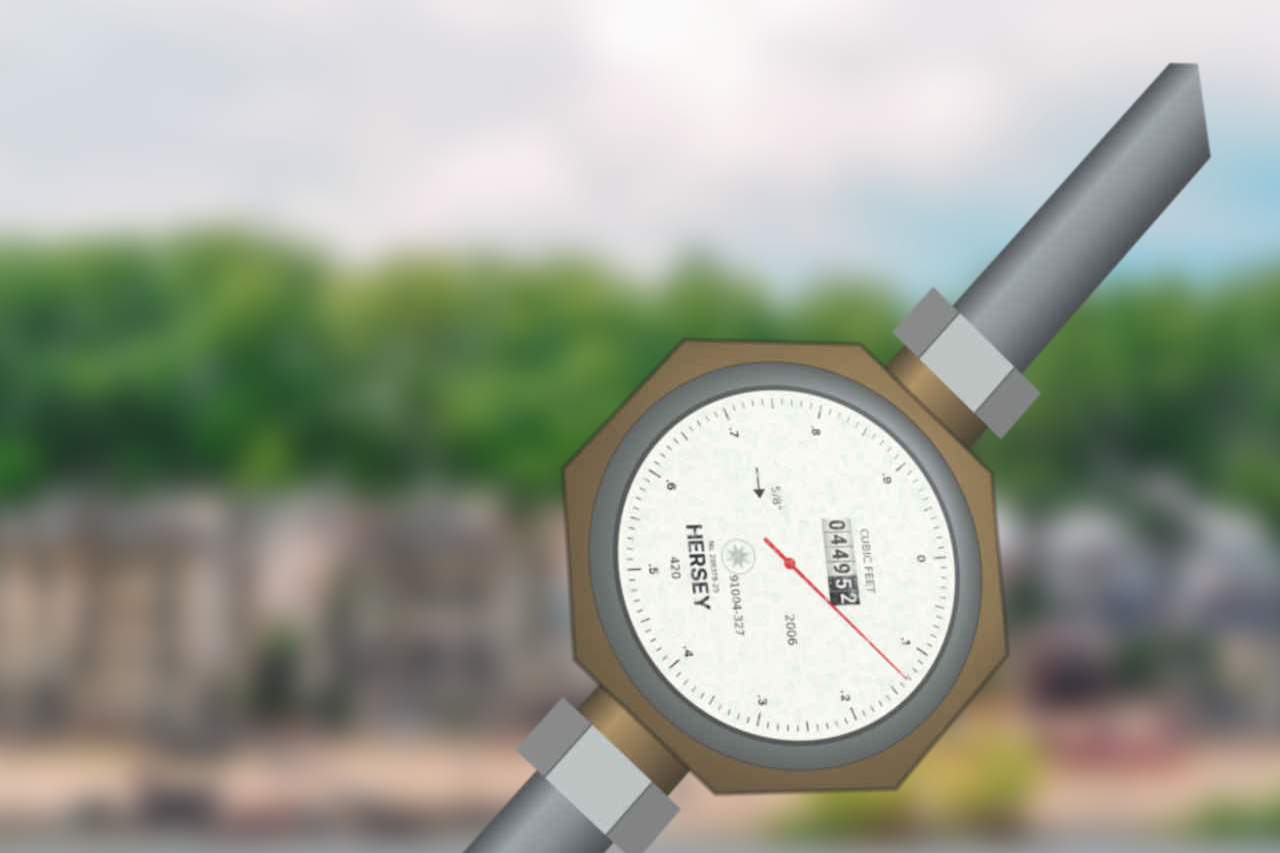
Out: {"value": 44952.13, "unit": "ft³"}
